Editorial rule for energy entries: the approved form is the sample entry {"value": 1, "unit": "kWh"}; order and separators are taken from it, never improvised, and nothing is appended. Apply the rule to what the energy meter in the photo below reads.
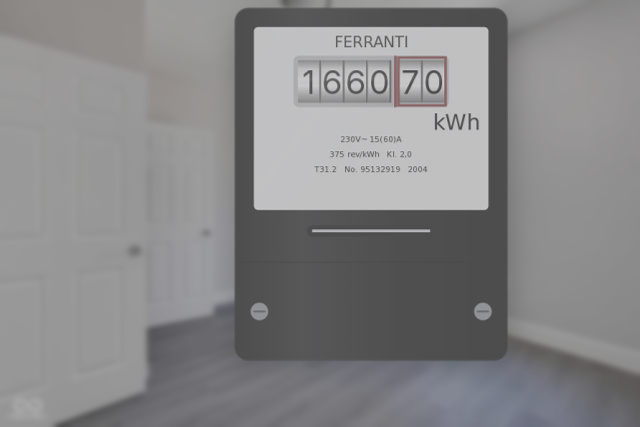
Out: {"value": 1660.70, "unit": "kWh"}
